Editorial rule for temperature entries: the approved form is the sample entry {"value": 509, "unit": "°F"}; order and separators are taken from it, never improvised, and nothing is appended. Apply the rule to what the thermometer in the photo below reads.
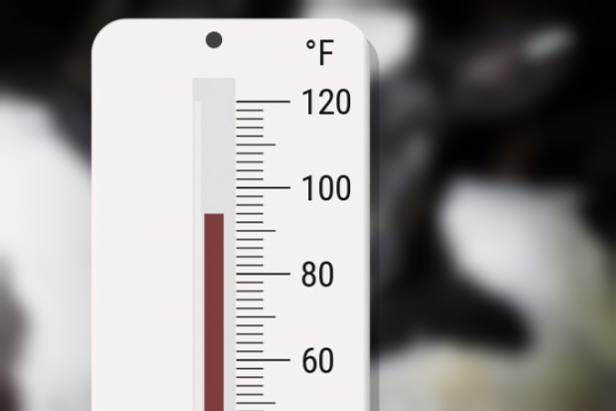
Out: {"value": 94, "unit": "°F"}
